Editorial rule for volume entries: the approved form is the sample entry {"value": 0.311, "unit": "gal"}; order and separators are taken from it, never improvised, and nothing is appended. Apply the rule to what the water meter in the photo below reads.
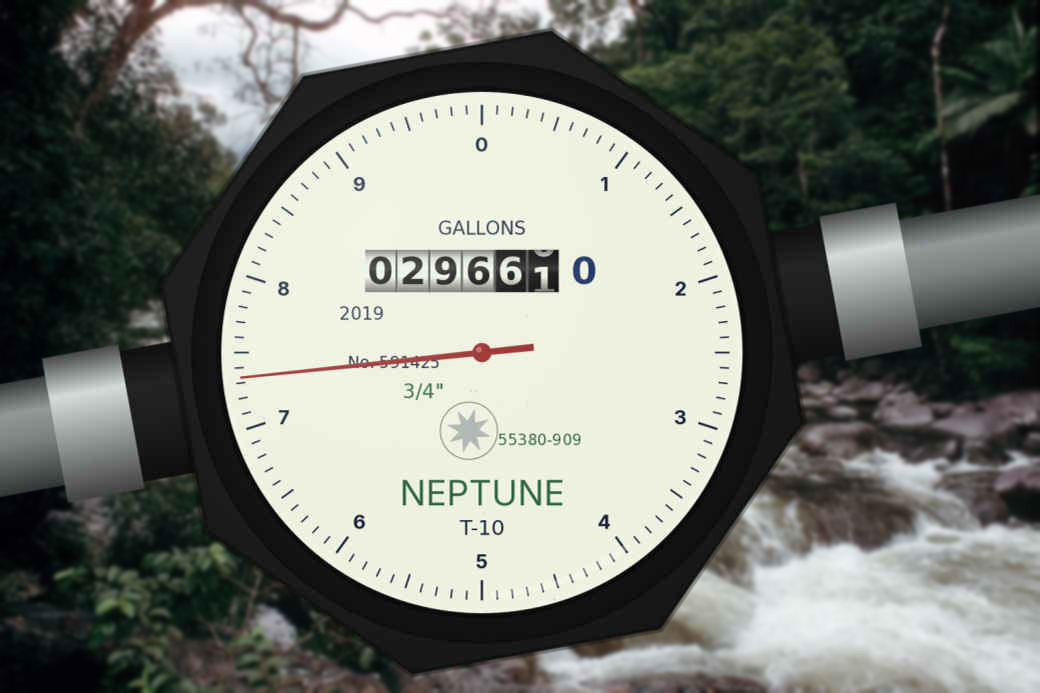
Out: {"value": 296607.3, "unit": "gal"}
